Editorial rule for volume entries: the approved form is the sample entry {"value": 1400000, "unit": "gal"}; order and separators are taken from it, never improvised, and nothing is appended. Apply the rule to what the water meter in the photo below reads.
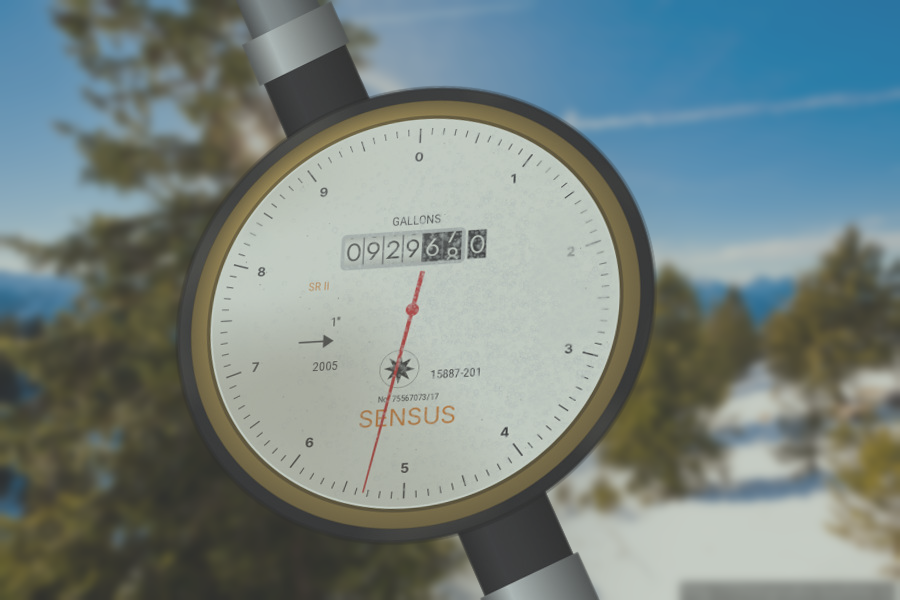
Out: {"value": 929675.3, "unit": "gal"}
